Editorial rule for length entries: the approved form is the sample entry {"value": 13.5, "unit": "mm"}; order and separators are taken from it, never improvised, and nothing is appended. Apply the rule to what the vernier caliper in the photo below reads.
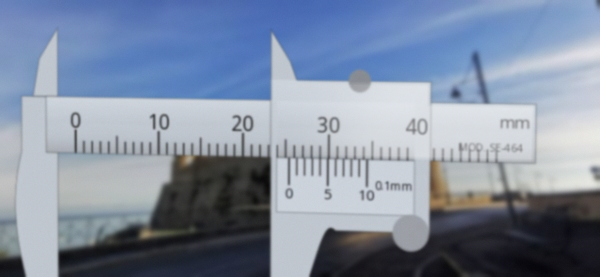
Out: {"value": 25.4, "unit": "mm"}
